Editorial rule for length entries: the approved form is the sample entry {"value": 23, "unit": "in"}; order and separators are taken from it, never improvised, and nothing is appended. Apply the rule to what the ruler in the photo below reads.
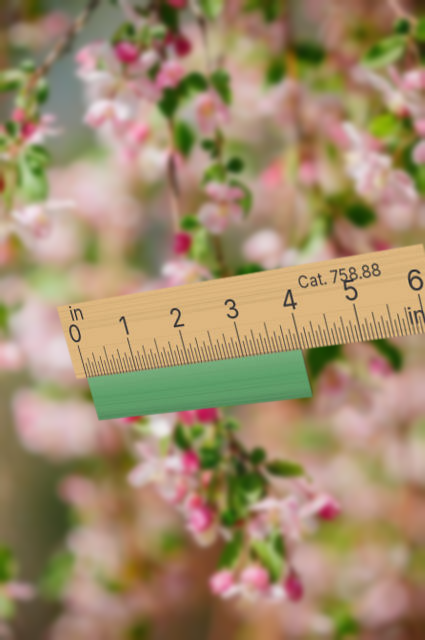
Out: {"value": 4, "unit": "in"}
